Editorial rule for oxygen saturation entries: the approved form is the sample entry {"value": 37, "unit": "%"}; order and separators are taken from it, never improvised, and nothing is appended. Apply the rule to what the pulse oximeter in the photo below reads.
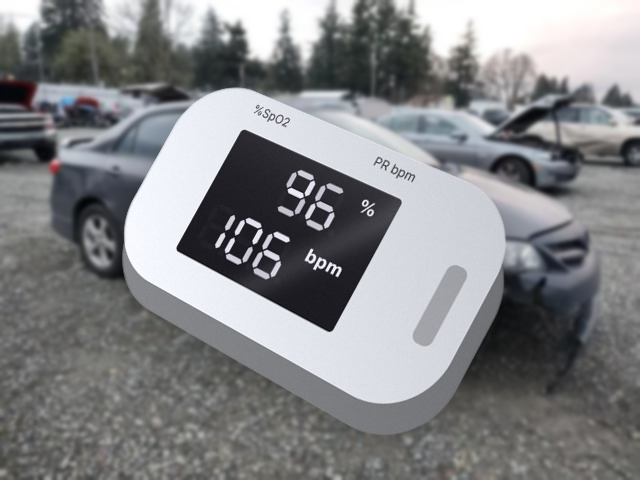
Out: {"value": 96, "unit": "%"}
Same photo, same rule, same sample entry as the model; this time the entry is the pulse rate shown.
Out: {"value": 106, "unit": "bpm"}
